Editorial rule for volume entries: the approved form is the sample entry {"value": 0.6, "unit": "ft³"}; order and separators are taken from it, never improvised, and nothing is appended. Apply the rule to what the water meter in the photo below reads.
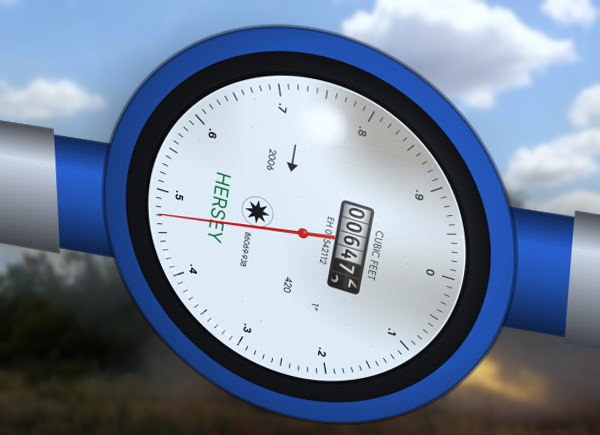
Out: {"value": 6472.47, "unit": "ft³"}
